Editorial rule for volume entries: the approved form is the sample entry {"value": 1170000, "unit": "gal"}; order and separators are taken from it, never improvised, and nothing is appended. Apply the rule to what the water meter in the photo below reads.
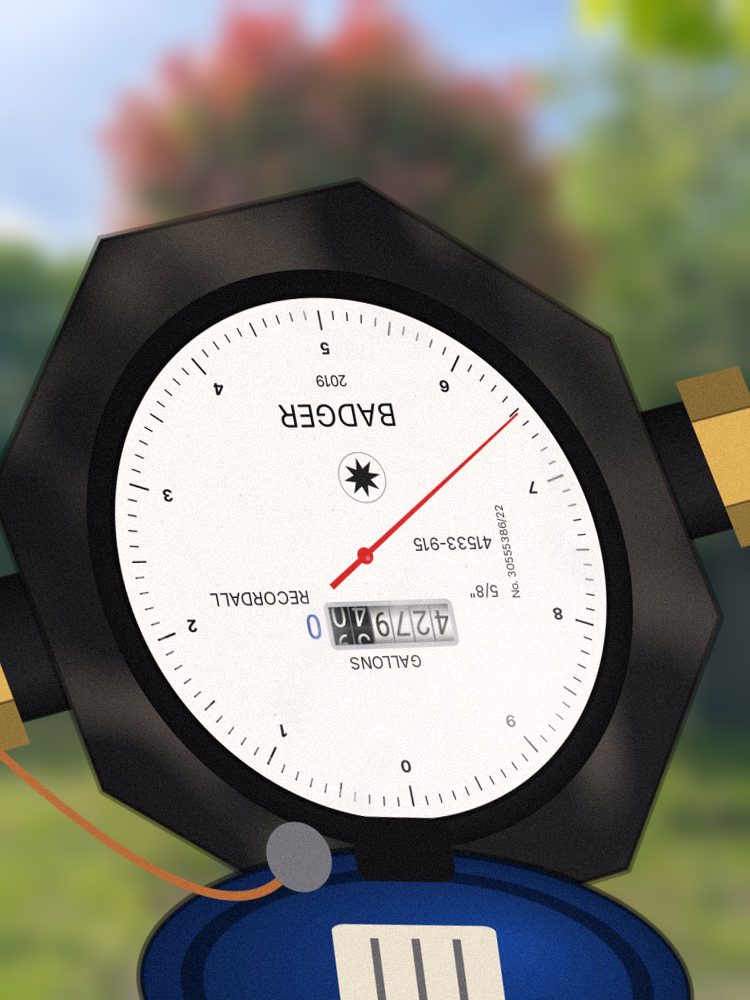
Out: {"value": 4279396.5, "unit": "gal"}
